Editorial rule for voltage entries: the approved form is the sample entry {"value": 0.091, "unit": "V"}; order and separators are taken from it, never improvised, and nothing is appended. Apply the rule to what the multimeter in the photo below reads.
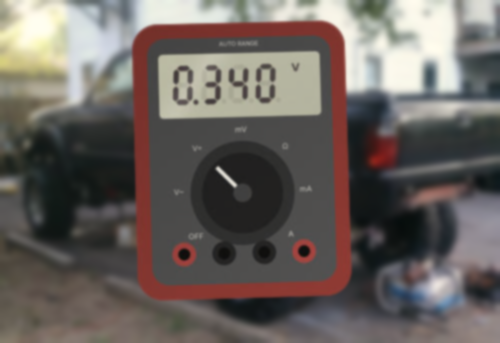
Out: {"value": 0.340, "unit": "V"}
